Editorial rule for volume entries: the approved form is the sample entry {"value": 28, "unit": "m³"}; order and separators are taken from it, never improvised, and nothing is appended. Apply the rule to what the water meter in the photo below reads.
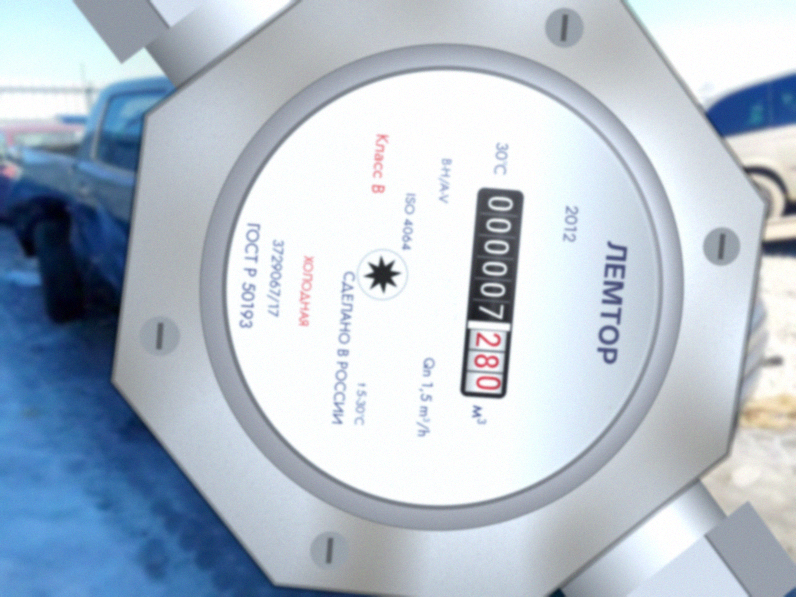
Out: {"value": 7.280, "unit": "m³"}
